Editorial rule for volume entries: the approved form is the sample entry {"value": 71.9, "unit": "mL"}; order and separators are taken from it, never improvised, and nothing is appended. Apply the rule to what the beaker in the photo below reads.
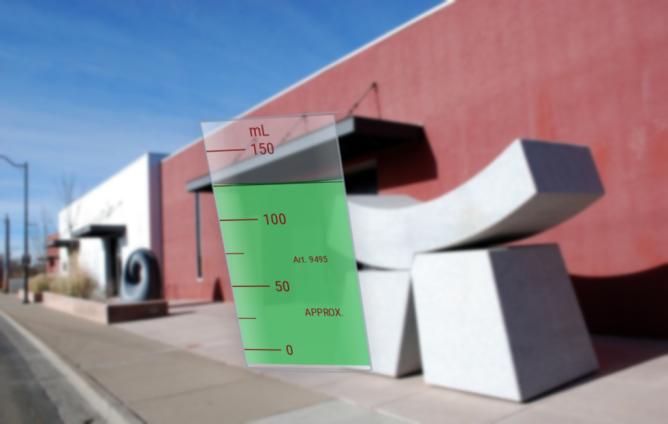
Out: {"value": 125, "unit": "mL"}
